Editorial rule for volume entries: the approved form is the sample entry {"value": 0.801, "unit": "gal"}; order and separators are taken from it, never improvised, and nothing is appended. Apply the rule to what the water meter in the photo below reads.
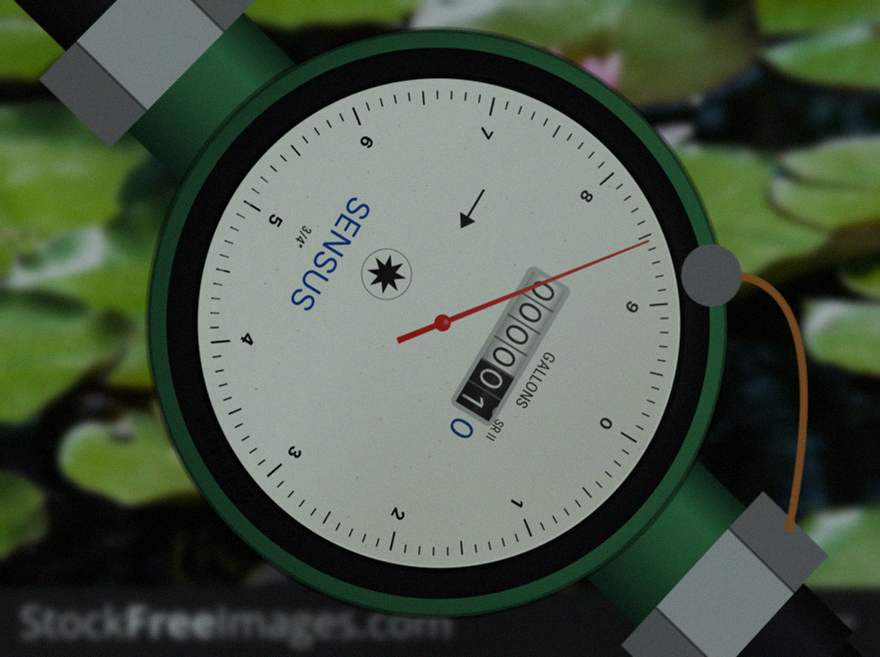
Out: {"value": 8.5, "unit": "gal"}
